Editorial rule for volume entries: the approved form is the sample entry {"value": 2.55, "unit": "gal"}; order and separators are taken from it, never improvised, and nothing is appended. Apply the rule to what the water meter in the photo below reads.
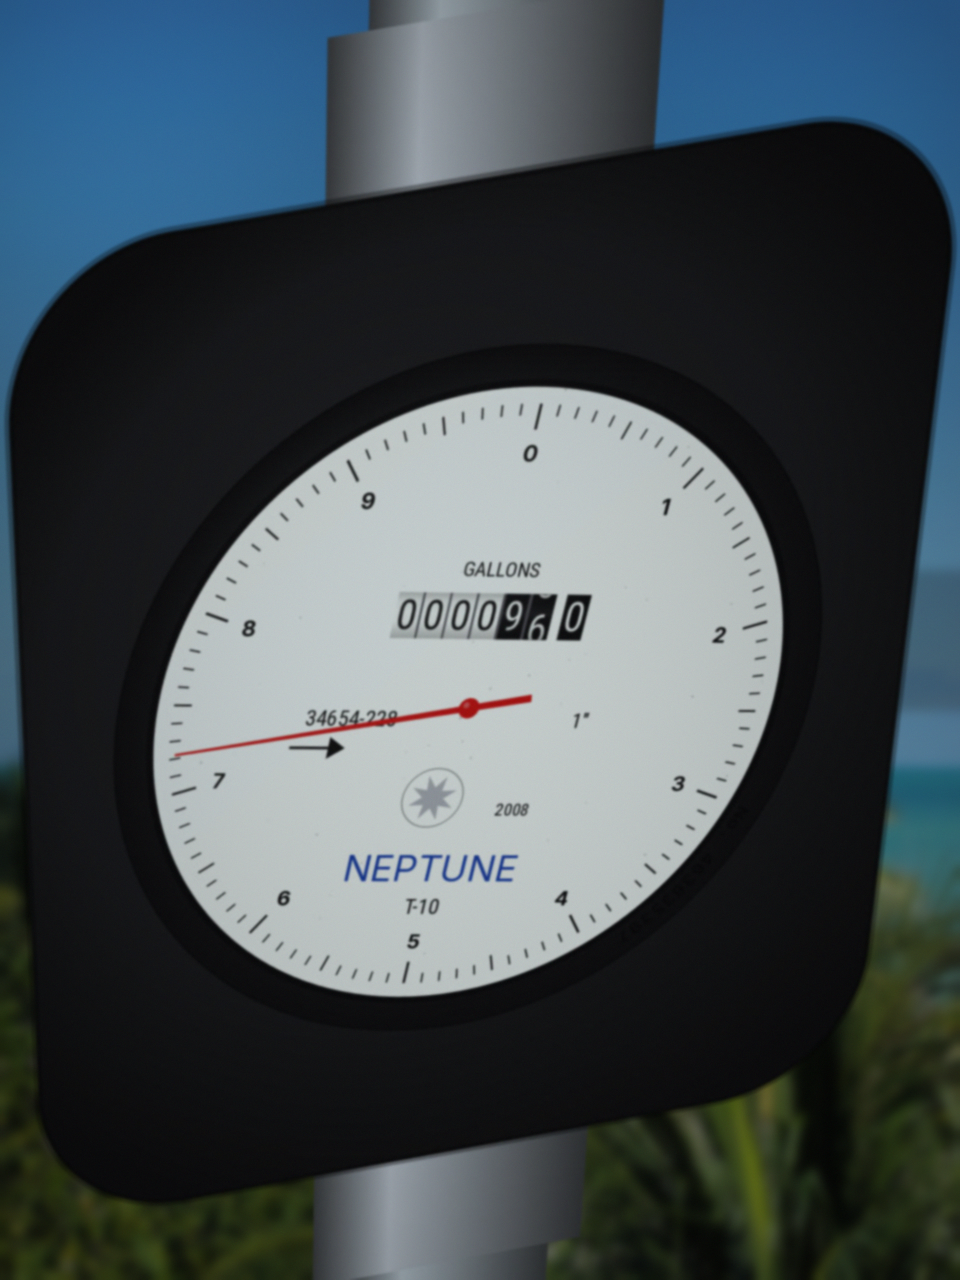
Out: {"value": 957.2, "unit": "gal"}
